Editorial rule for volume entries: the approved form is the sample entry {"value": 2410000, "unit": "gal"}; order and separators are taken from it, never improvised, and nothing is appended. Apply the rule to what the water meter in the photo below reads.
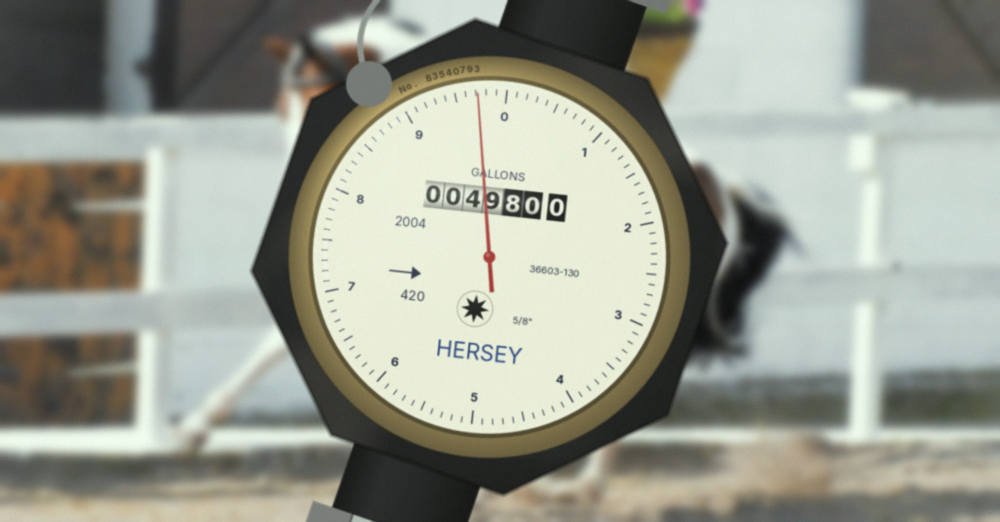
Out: {"value": 49799.7, "unit": "gal"}
